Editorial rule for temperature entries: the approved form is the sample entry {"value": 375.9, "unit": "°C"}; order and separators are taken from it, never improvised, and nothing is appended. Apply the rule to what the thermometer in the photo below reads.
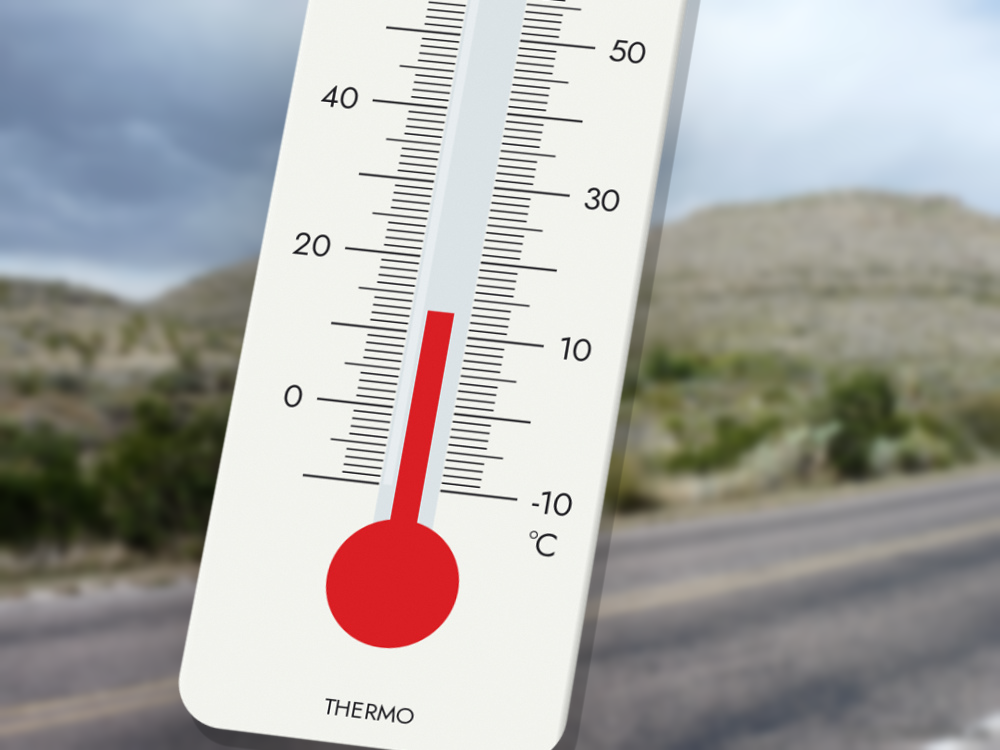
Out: {"value": 13, "unit": "°C"}
